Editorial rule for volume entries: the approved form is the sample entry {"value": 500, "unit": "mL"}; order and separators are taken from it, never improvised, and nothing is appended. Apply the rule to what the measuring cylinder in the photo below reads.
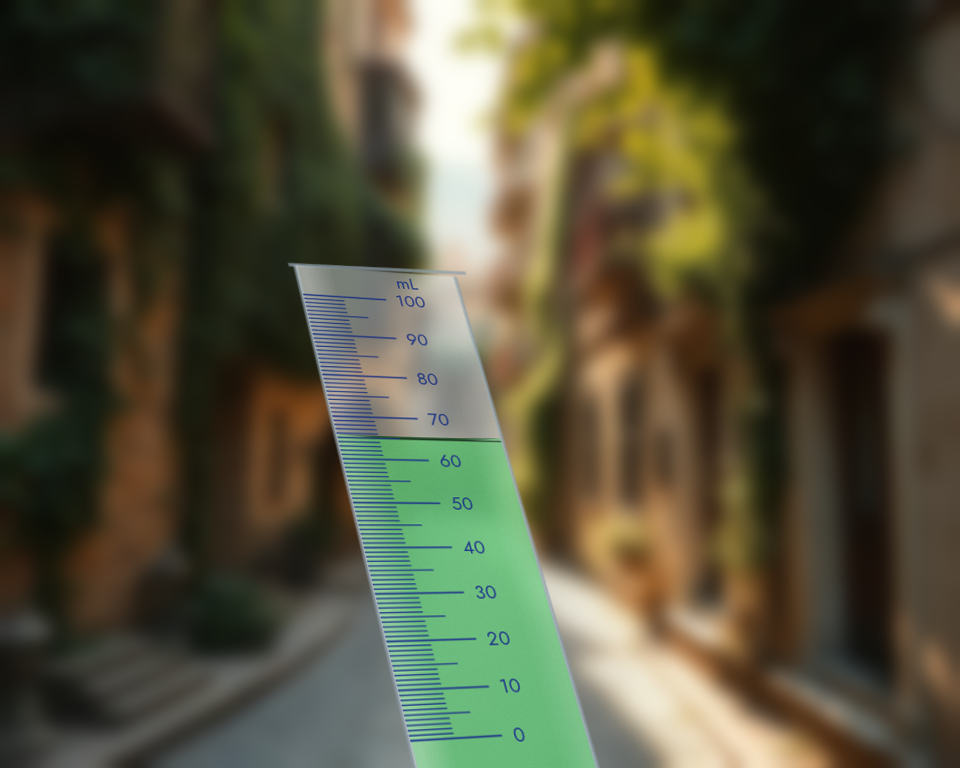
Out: {"value": 65, "unit": "mL"}
